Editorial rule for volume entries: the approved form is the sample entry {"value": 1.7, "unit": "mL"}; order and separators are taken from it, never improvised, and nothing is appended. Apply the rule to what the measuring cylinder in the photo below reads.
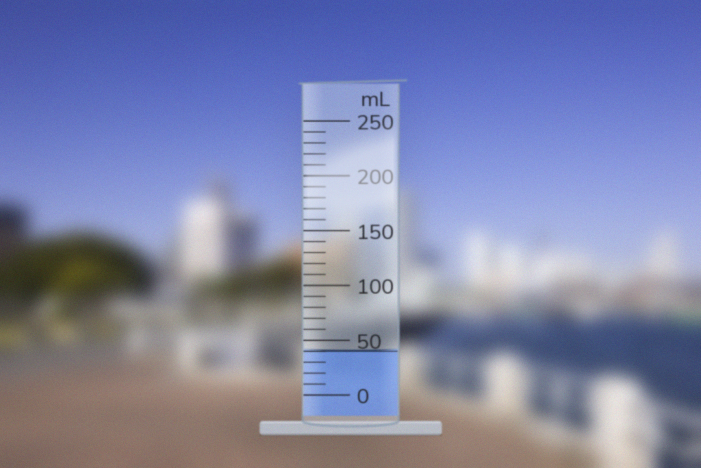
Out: {"value": 40, "unit": "mL"}
